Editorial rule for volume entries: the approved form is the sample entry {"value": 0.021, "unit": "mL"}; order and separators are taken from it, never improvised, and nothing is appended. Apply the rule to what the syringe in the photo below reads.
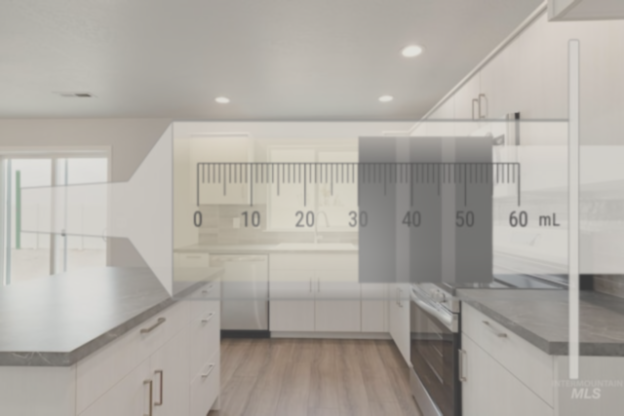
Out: {"value": 30, "unit": "mL"}
